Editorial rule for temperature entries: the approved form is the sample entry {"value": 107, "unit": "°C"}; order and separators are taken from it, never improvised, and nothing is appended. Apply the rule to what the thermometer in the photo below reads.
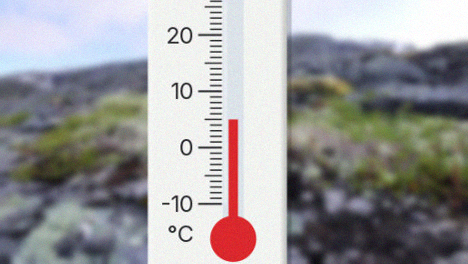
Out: {"value": 5, "unit": "°C"}
